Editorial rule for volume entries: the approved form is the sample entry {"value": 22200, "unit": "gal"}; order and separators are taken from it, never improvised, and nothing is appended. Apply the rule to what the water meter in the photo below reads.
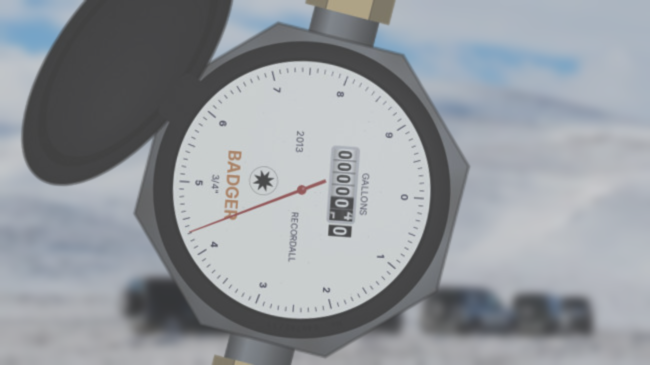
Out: {"value": 44.3, "unit": "gal"}
